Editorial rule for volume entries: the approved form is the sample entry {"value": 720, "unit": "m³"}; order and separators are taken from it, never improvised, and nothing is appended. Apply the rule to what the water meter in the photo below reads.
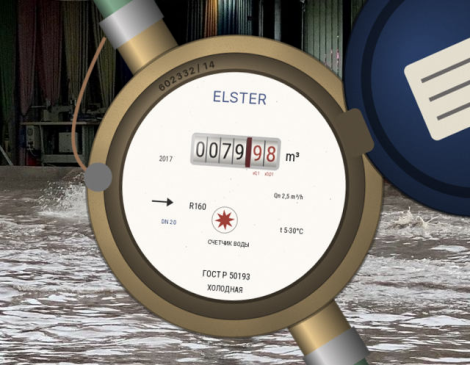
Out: {"value": 79.98, "unit": "m³"}
